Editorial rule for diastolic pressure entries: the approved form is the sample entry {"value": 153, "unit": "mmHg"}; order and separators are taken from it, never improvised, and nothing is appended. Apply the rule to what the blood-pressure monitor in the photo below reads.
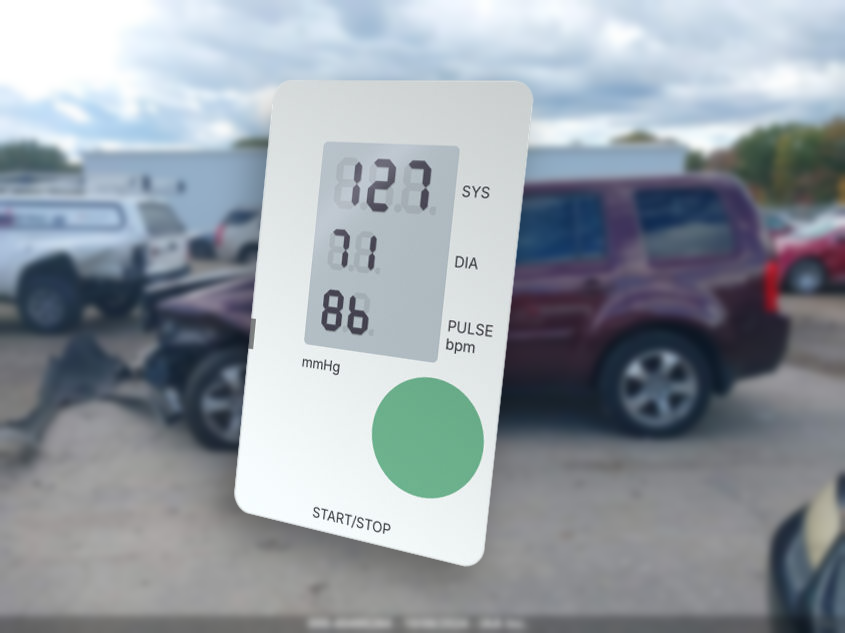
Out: {"value": 71, "unit": "mmHg"}
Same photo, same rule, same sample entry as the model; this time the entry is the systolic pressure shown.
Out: {"value": 127, "unit": "mmHg"}
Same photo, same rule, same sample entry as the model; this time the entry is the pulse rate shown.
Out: {"value": 86, "unit": "bpm"}
